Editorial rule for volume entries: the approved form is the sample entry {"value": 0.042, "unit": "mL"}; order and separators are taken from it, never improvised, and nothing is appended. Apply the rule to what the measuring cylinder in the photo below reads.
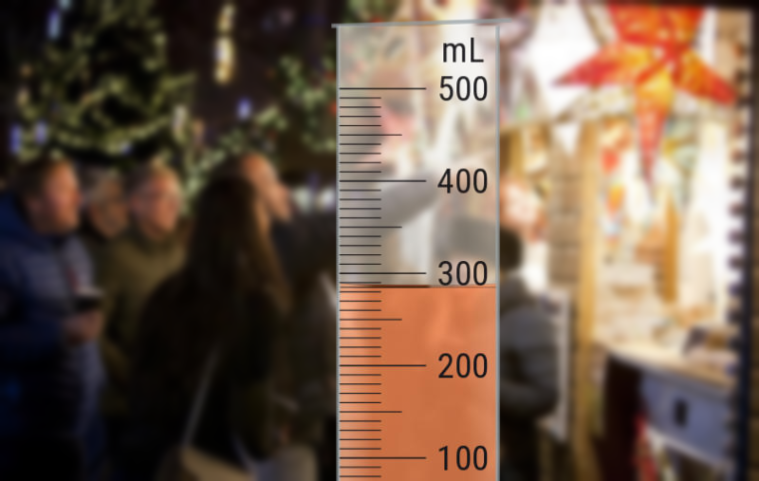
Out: {"value": 285, "unit": "mL"}
